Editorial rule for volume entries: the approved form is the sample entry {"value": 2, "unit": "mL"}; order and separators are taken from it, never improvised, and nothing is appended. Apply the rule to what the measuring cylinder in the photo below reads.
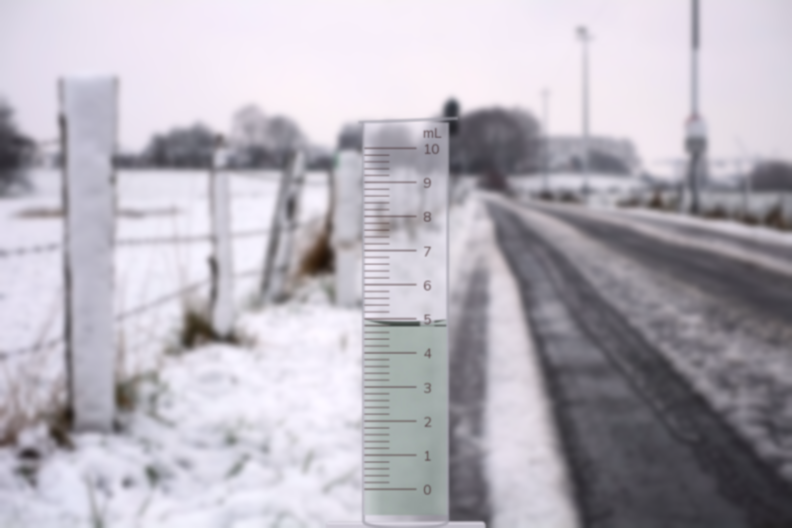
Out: {"value": 4.8, "unit": "mL"}
